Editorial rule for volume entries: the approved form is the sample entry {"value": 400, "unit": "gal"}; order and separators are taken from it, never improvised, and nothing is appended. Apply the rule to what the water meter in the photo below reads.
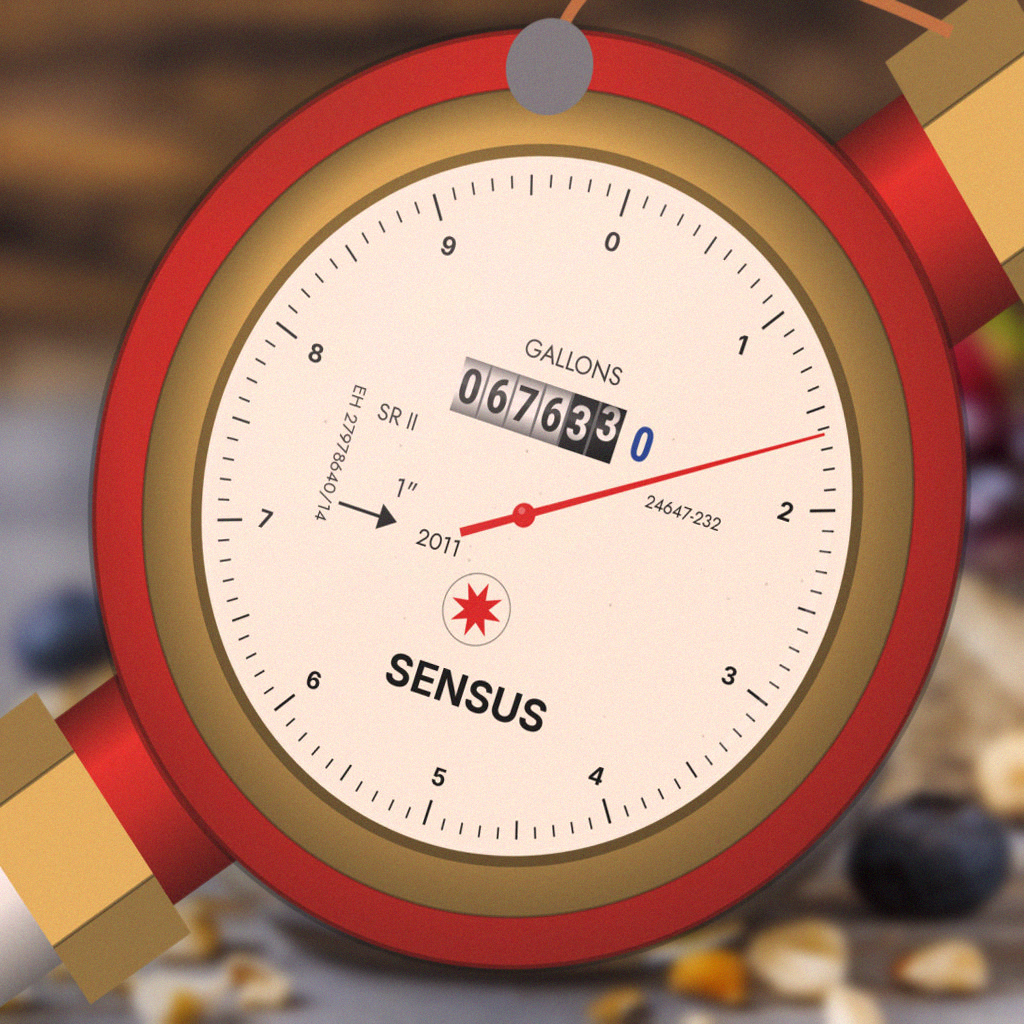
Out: {"value": 676331.6, "unit": "gal"}
